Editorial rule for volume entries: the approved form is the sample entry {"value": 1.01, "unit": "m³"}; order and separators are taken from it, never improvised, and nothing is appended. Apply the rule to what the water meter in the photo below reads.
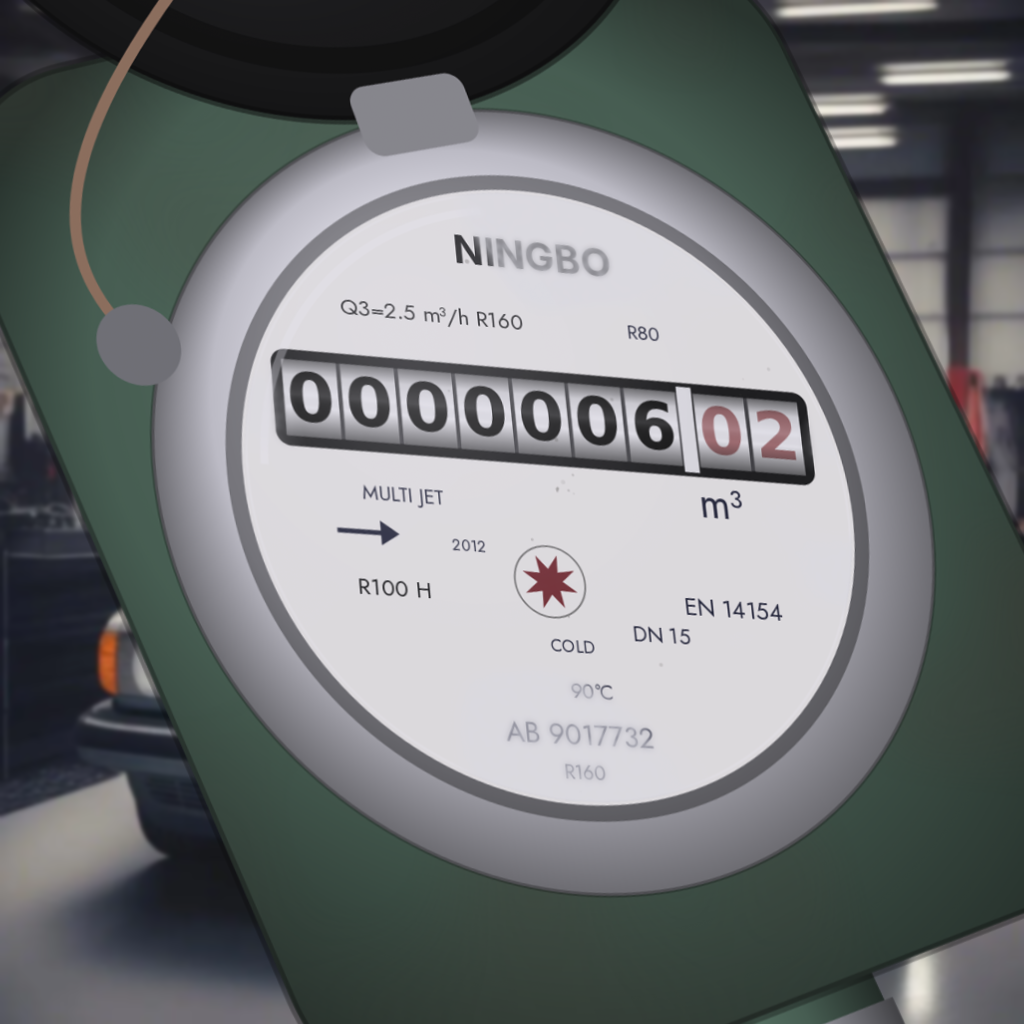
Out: {"value": 6.02, "unit": "m³"}
